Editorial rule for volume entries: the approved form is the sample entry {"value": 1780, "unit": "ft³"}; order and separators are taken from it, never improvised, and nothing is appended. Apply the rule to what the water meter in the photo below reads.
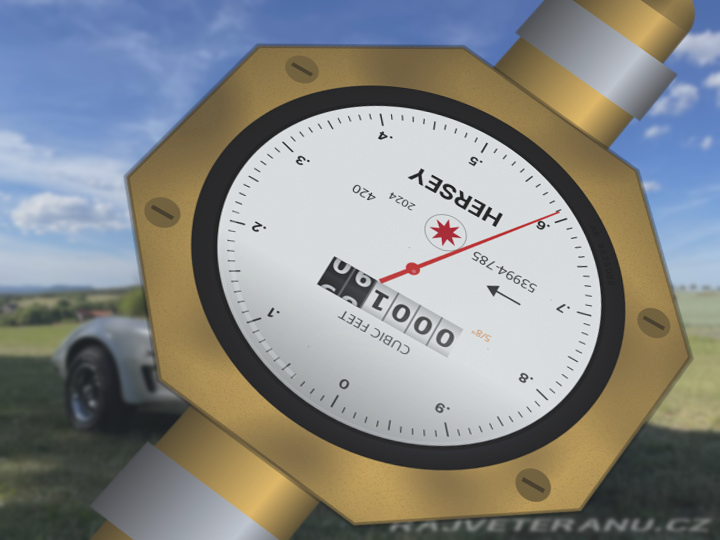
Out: {"value": 189.59, "unit": "ft³"}
